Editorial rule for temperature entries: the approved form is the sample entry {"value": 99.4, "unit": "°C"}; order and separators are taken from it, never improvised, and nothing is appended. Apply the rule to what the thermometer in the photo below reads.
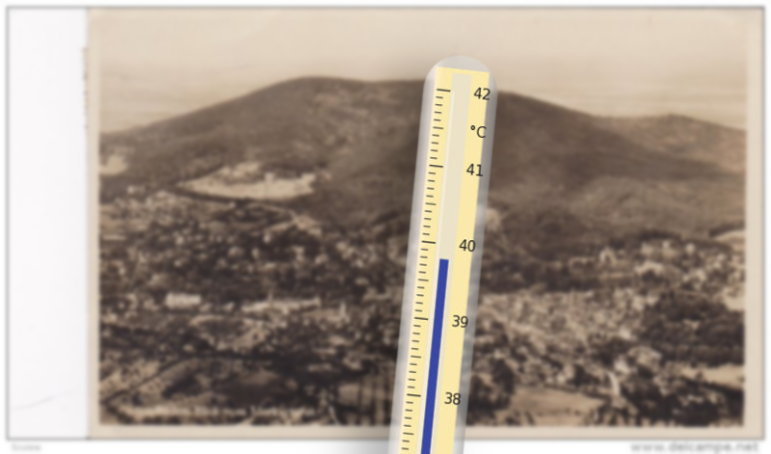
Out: {"value": 39.8, "unit": "°C"}
